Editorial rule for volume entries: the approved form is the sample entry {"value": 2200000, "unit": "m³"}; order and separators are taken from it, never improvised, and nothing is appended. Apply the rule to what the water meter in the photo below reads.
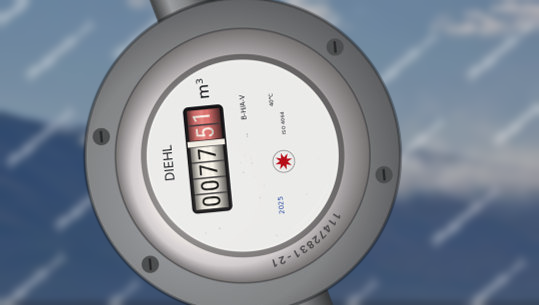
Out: {"value": 77.51, "unit": "m³"}
